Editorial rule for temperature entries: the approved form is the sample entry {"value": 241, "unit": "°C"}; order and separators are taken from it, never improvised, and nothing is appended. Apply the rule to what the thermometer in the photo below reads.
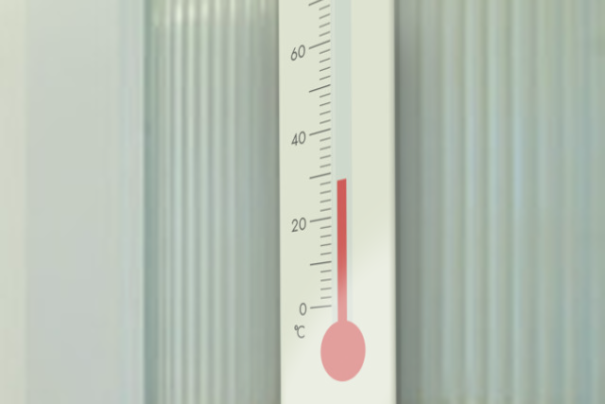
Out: {"value": 28, "unit": "°C"}
